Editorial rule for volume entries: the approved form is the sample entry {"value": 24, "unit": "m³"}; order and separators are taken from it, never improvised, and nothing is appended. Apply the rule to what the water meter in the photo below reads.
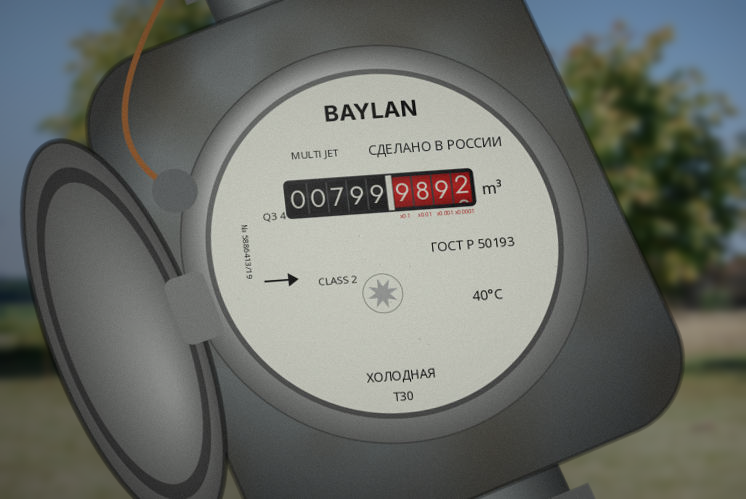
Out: {"value": 799.9892, "unit": "m³"}
